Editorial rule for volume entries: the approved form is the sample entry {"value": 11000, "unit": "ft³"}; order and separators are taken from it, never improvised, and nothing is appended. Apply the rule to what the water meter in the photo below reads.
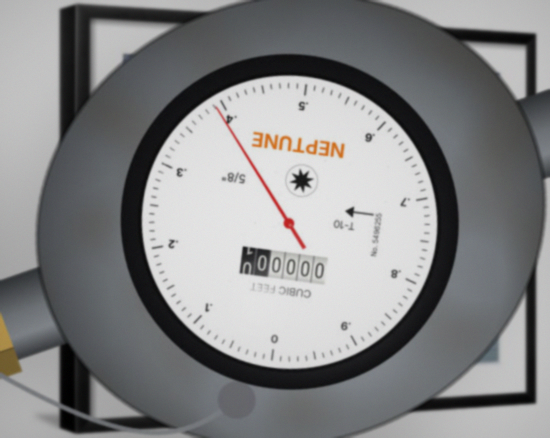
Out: {"value": 0.39, "unit": "ft³"}
